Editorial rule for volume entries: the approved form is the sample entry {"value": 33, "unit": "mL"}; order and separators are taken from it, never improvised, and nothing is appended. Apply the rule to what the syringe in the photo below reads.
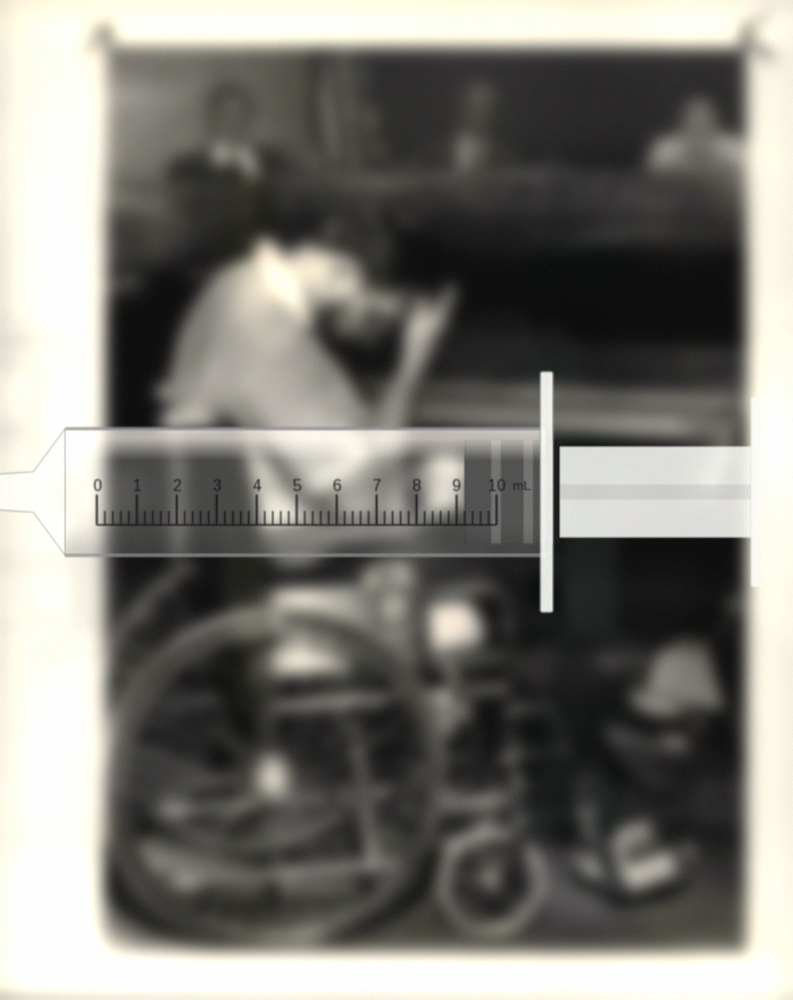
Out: {"value": 9.2, "unit": "mL"}
